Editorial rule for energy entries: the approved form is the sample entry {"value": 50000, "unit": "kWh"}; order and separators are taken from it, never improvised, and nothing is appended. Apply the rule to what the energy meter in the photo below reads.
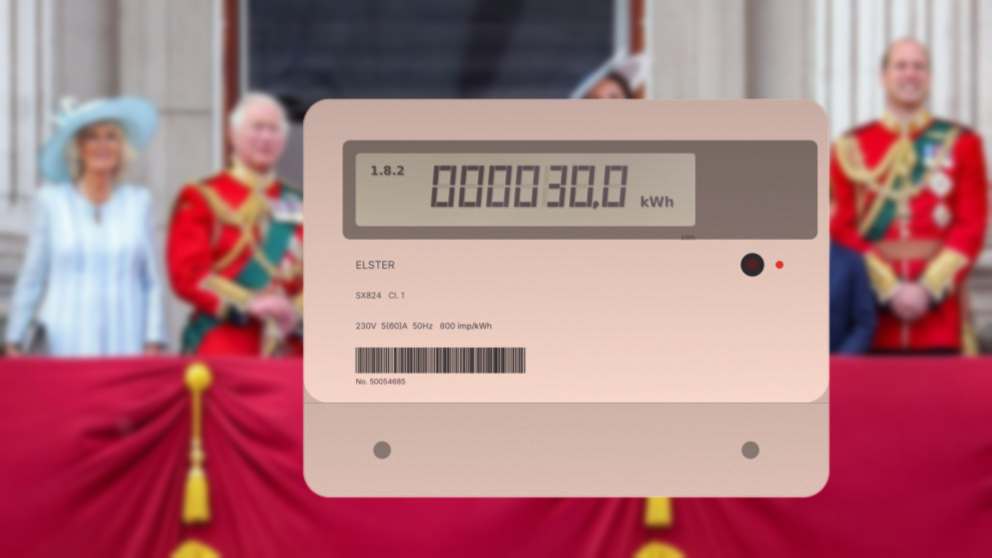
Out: {"value": 30.0, "unit": "kWh"}
